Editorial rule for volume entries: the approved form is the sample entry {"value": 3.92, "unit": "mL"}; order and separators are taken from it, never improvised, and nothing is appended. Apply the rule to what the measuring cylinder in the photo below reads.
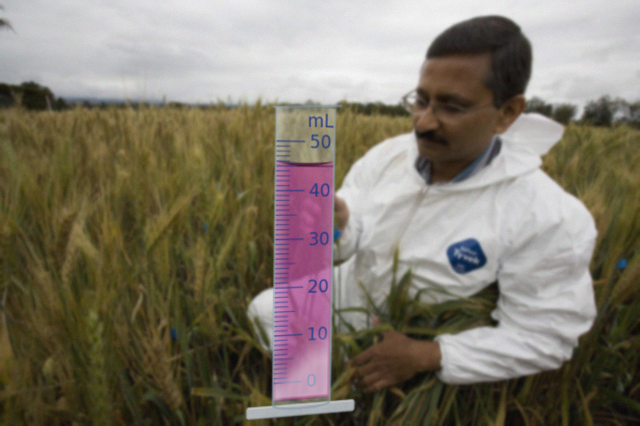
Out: {"value": 45, "unit": "mL"}
